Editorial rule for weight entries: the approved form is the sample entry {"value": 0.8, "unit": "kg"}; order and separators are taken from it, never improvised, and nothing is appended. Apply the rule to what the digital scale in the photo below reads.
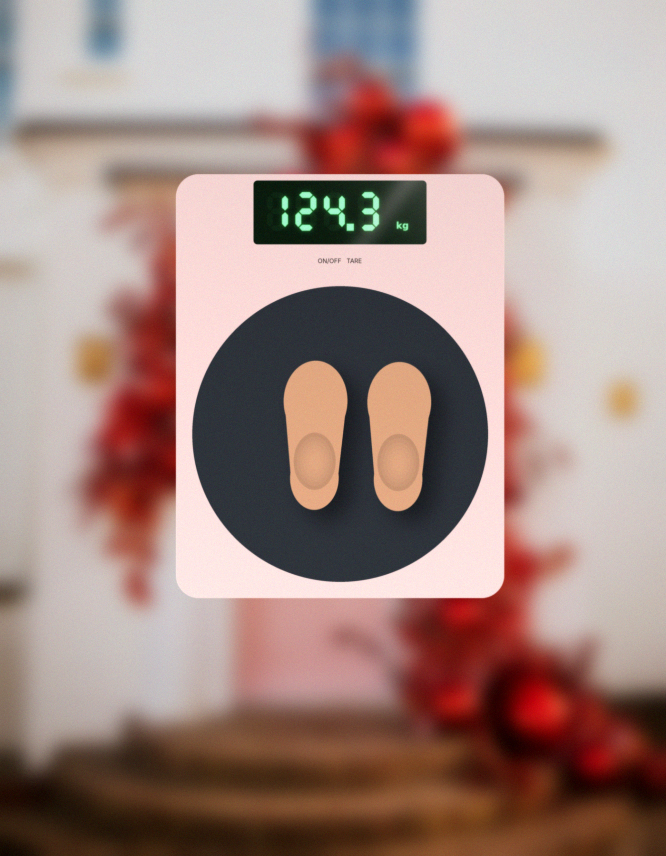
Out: {"value": 124.3, "unit": "kg"}
